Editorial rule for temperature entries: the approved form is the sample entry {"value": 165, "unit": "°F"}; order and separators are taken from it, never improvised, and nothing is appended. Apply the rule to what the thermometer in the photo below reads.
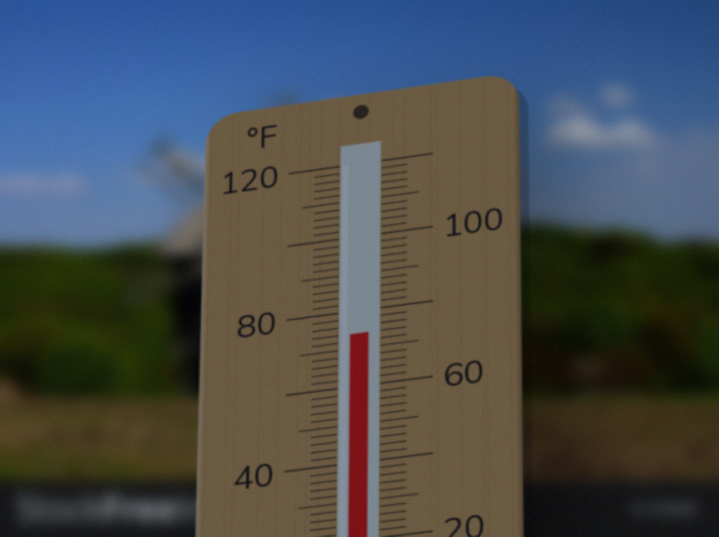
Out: {"value": 74, "unit": "°F"}
